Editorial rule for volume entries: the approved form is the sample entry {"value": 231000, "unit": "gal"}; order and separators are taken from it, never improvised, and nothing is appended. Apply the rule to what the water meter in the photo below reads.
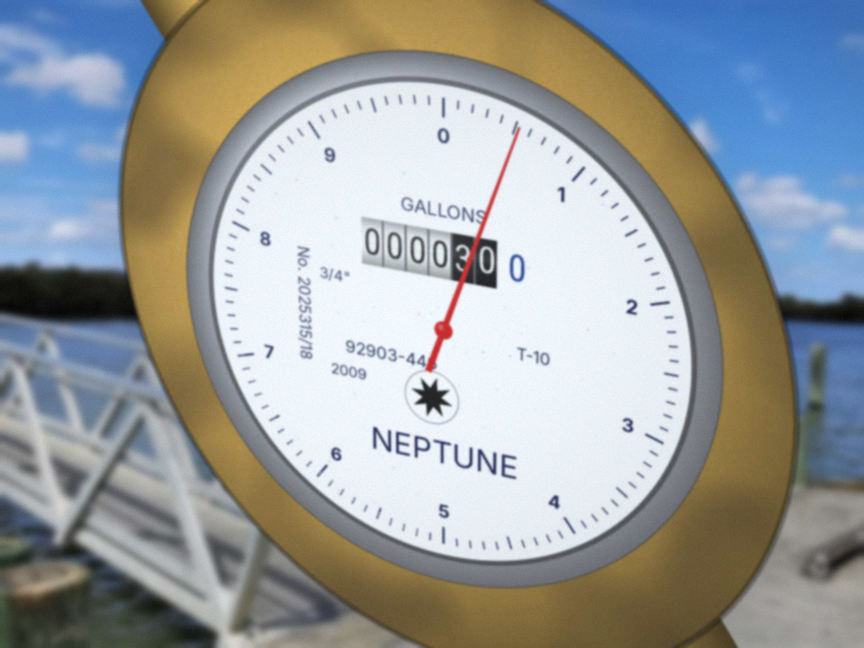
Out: {"value": 300.5, "unit": "gal"}
